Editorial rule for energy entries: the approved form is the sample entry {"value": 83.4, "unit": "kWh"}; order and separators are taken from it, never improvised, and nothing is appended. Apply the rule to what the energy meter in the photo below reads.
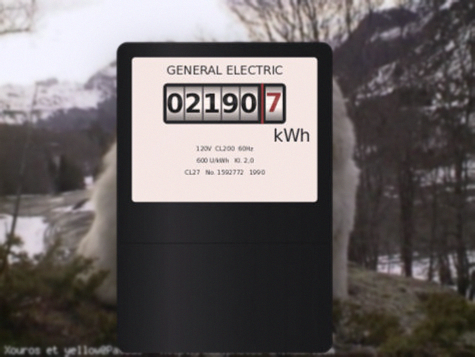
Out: {"value": 2190.7, "unit": "kWh"}
